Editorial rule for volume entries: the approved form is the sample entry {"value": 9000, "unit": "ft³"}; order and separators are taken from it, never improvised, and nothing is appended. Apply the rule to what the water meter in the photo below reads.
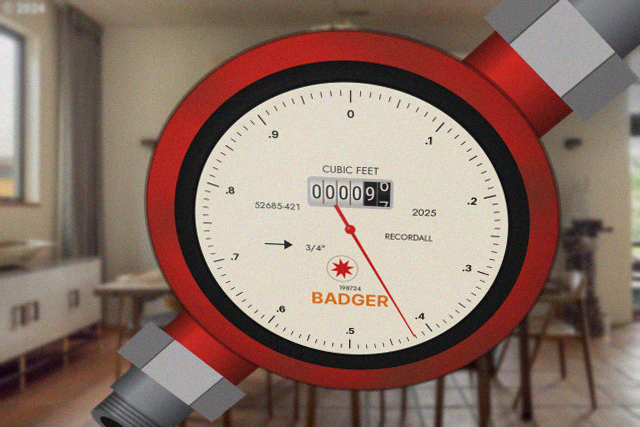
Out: {"value": 96.42, "unit": "ft³"}
